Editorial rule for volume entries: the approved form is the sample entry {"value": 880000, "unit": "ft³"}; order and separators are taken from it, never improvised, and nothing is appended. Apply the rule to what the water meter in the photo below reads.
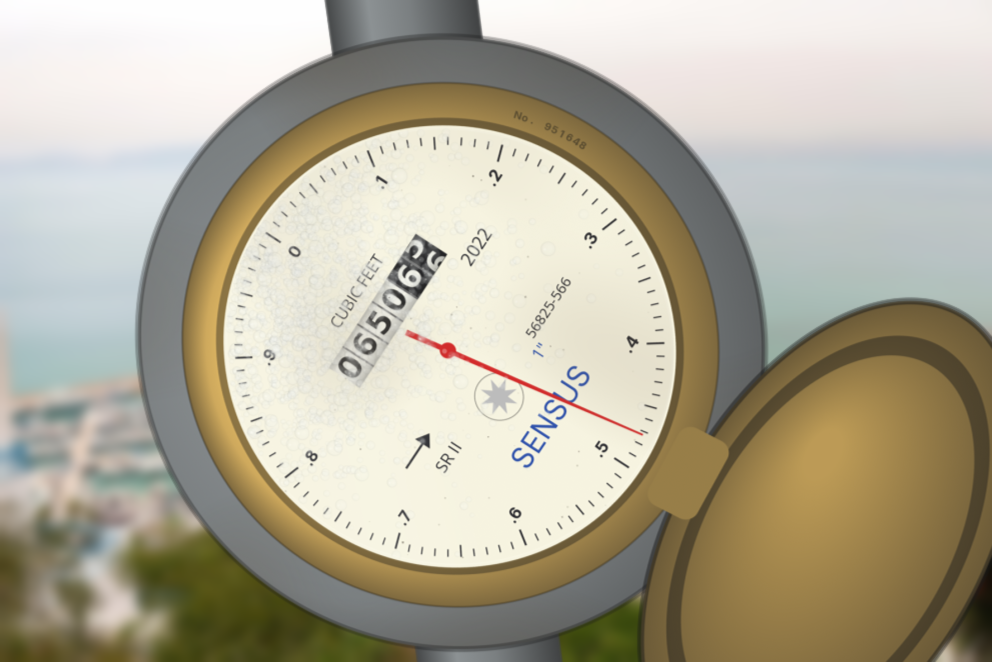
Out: {"value": 65065.47, "unit": "ft³"}
